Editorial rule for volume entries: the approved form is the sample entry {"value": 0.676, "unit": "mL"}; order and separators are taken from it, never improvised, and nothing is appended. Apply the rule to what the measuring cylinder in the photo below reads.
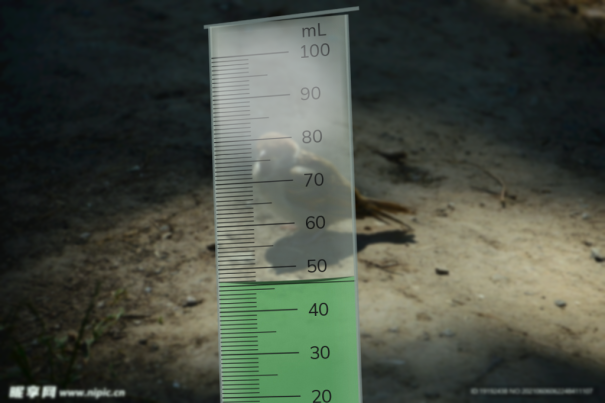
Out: {"value": 46, "unit": "mL"}
